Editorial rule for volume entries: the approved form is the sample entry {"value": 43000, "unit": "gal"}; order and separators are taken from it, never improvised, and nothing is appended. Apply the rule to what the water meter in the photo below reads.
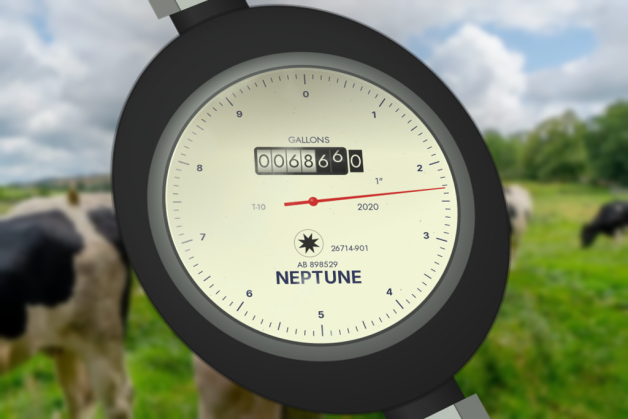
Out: {"value": 68662.3, "unit": "gal"}
